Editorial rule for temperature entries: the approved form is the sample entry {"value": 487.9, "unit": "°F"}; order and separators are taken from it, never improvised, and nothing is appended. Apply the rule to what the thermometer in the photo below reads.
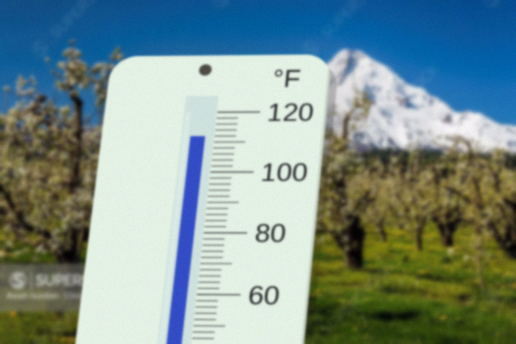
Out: {"value": 112, "unit": "°F"}
